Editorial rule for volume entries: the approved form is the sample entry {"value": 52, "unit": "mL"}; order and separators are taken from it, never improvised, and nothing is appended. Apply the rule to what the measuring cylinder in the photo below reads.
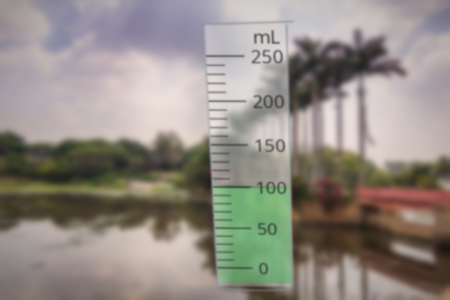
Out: {"value": 100, "unit": "mL"}
